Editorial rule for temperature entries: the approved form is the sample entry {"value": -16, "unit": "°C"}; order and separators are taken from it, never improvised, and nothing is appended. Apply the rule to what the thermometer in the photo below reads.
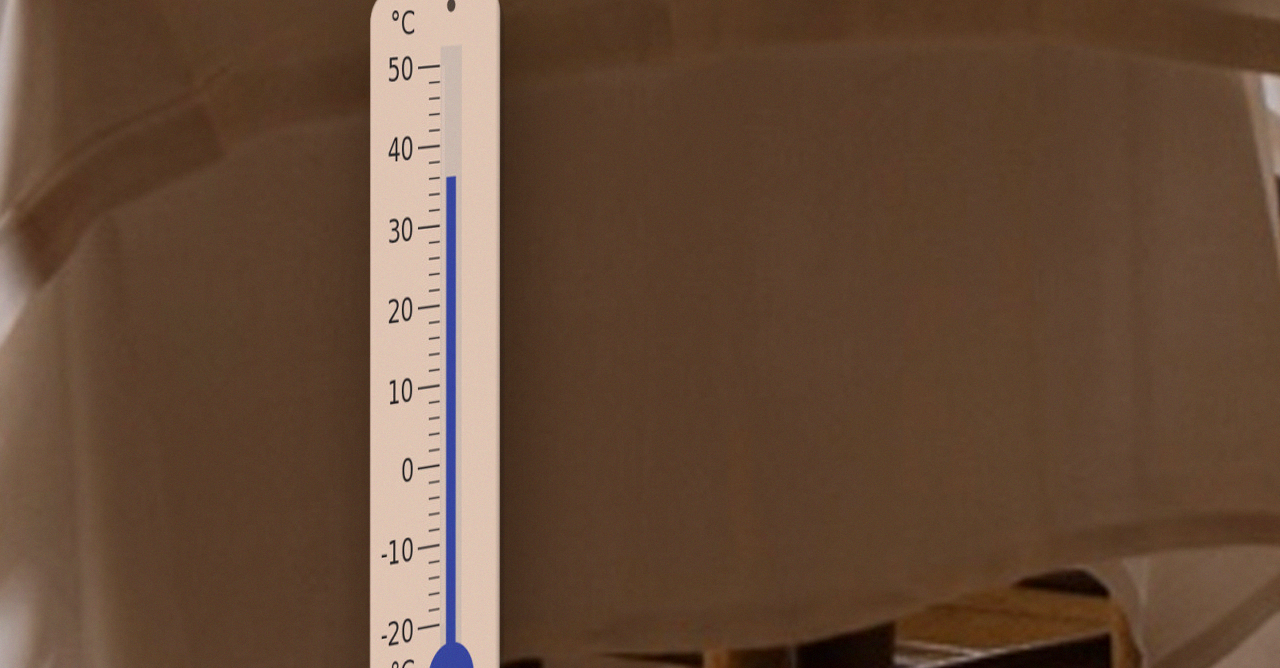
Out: {"value": 36, "unit": "°C"}
